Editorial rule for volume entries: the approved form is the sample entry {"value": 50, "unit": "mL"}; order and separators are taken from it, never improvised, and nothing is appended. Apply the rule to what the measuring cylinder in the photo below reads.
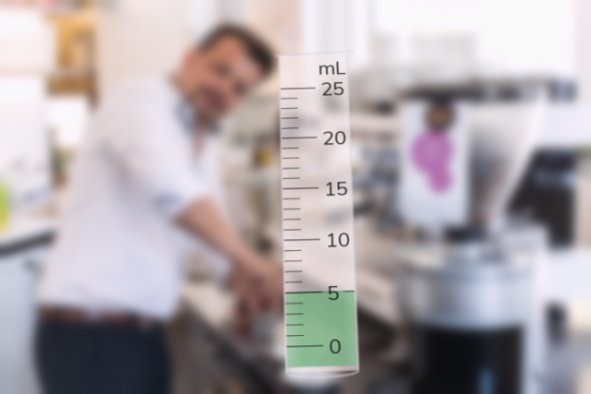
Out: {"value": 5, "unit": "mL"}
